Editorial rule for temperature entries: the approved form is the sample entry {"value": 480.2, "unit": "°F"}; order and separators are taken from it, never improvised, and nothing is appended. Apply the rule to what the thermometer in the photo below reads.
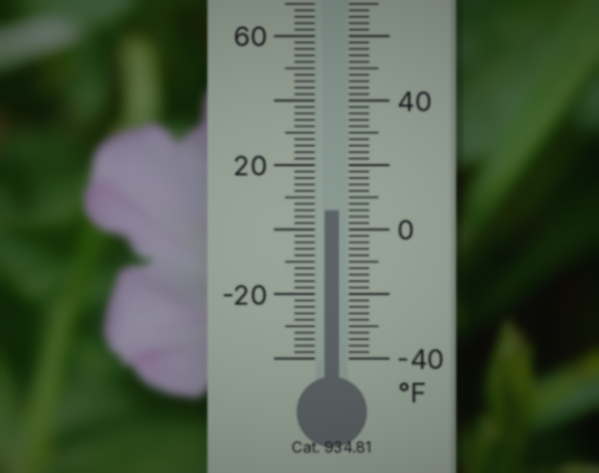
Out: {"value": 6, "unit": "°F"}
